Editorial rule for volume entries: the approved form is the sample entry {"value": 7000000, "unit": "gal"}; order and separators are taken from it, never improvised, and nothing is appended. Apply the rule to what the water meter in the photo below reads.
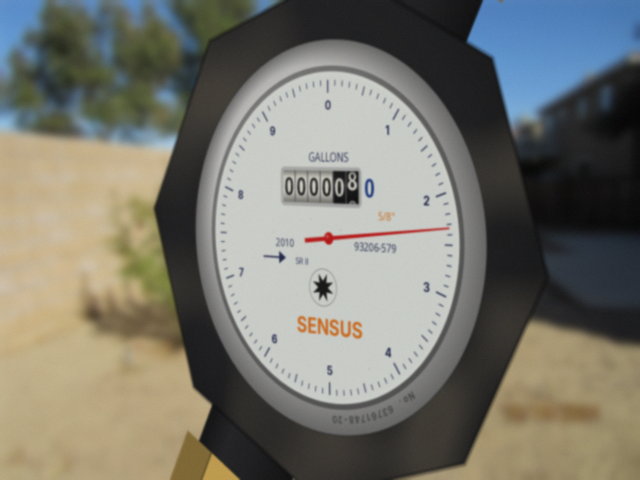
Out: {"value": 82.3, "unit": "gal"}
